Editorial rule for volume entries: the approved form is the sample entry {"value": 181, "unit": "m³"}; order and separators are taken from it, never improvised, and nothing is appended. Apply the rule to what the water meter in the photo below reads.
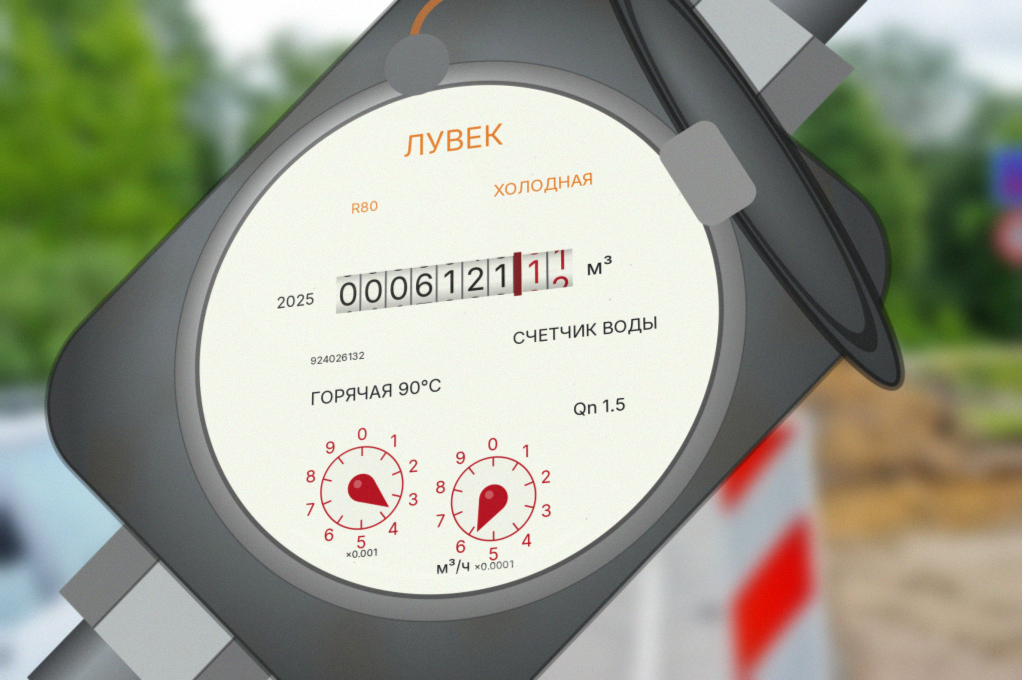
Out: {"value": 6121.1135, "unit": "m³"}
